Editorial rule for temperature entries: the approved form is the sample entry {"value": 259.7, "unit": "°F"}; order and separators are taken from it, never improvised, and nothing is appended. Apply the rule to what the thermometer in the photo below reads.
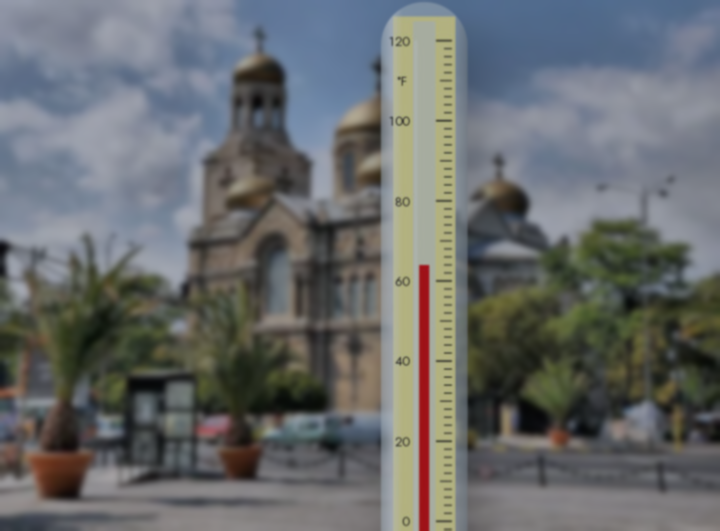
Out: {"value": 64, "unit": "°F"}
